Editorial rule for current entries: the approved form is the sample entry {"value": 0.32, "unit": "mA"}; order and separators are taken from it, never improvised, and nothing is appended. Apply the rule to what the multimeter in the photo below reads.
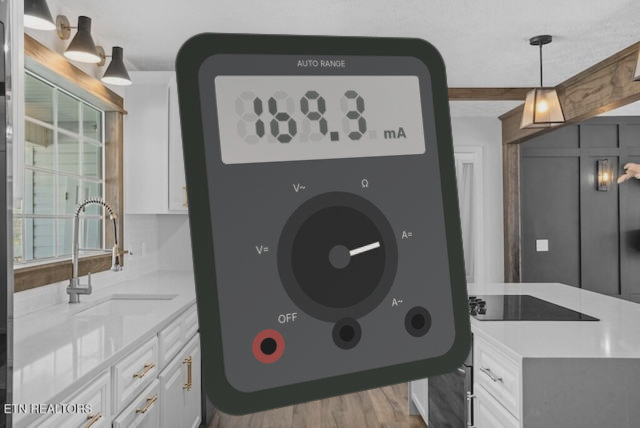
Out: {"value": 169.3, "unit": "mA"}
